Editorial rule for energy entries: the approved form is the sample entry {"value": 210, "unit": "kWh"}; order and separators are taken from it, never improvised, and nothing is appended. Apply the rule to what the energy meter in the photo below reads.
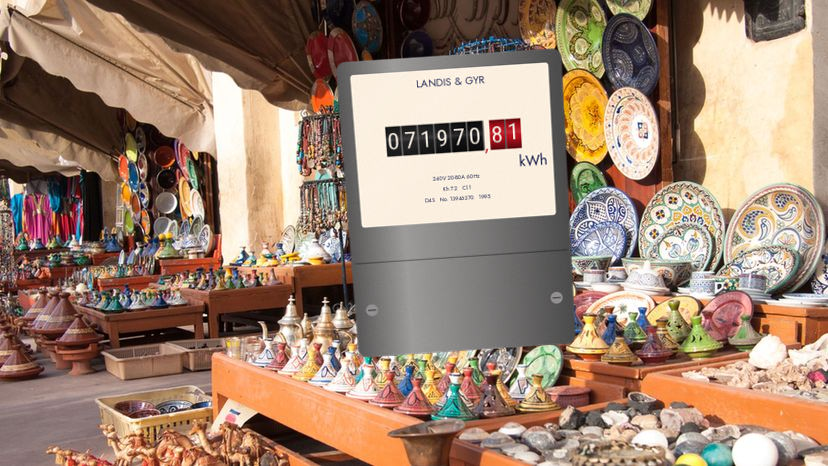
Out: {"value": 71970.81, "unit": "kWh"}
